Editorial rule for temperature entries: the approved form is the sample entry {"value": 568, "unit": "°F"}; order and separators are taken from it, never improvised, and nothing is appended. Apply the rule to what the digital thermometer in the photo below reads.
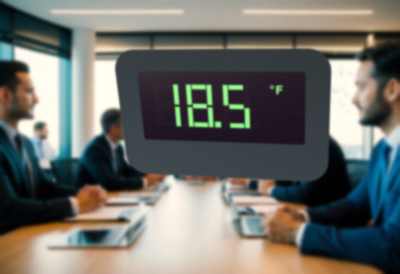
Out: {"value": 18.5, "unit": "°F"}
